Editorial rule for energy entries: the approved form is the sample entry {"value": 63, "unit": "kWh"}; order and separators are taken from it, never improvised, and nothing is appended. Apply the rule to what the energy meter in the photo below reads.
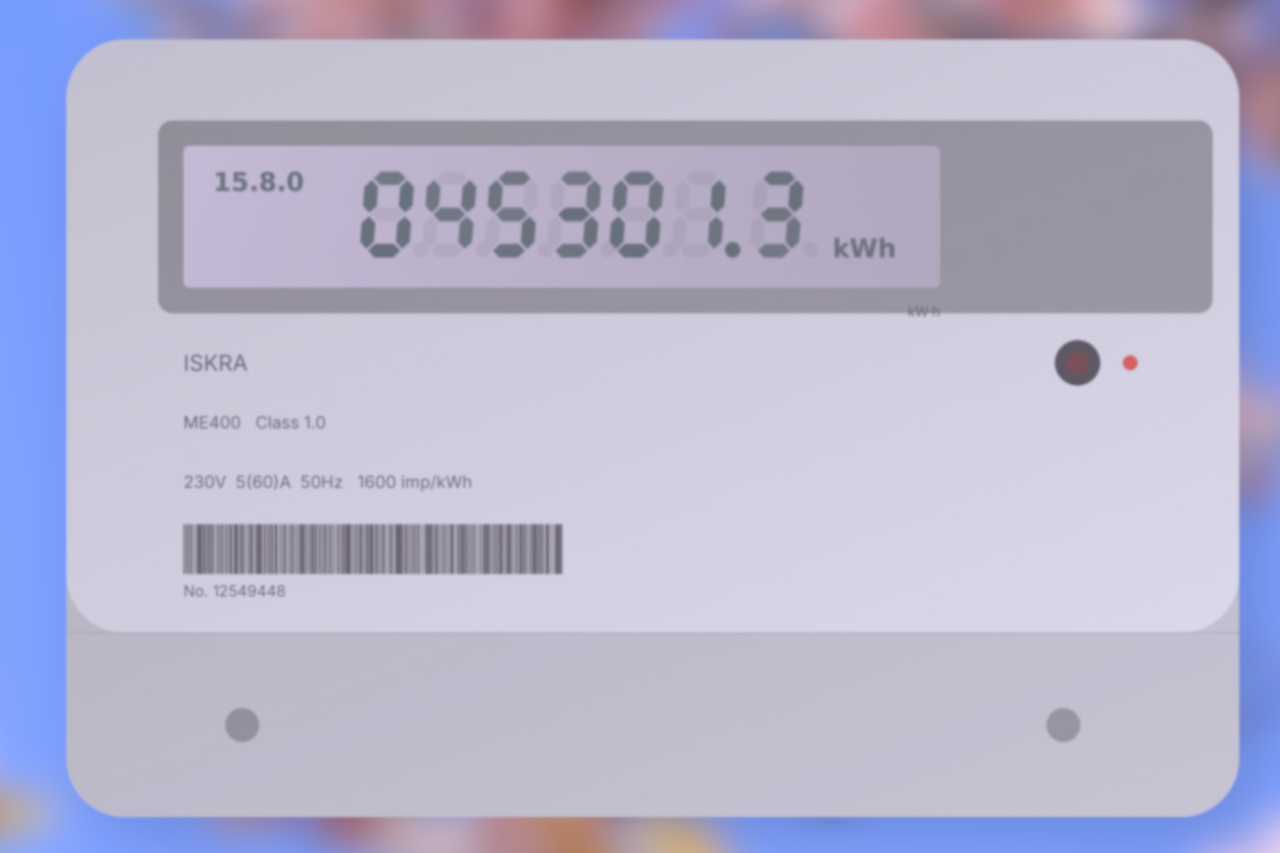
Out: {"value": 45301.3, "unit": "kWh"}
